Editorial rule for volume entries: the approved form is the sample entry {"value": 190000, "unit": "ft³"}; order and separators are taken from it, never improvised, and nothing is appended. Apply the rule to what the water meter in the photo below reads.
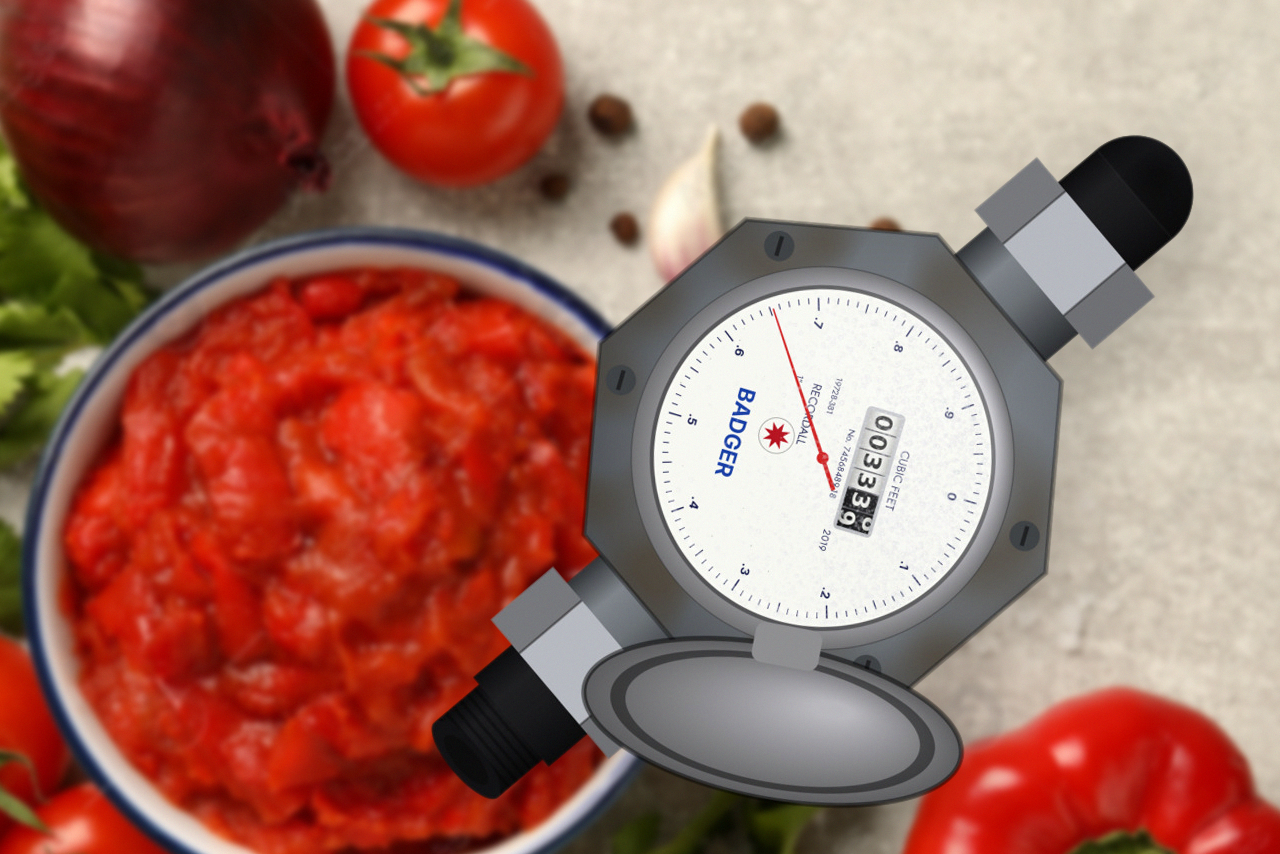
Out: {"value": 3338.65, "unit": "ft³"}
